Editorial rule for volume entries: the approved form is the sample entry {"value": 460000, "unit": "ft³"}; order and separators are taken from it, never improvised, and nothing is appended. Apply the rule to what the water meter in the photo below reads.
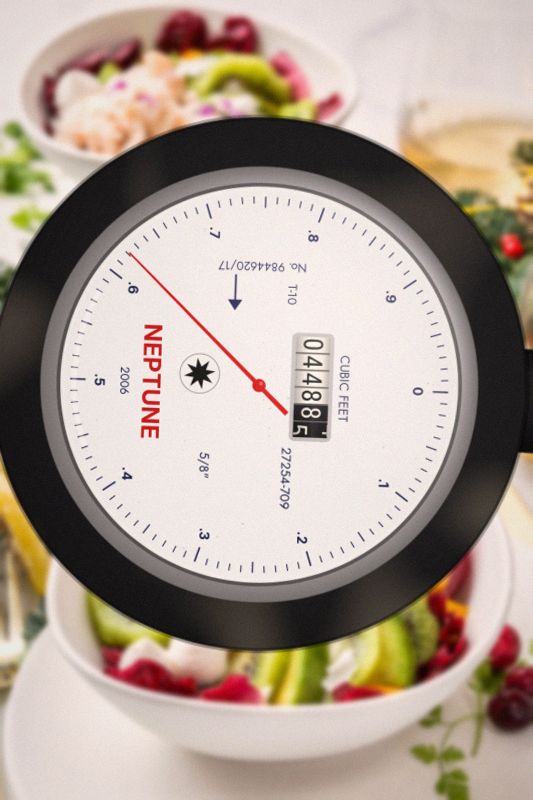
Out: {"value": 44884.62, "unit": "ft³"}
